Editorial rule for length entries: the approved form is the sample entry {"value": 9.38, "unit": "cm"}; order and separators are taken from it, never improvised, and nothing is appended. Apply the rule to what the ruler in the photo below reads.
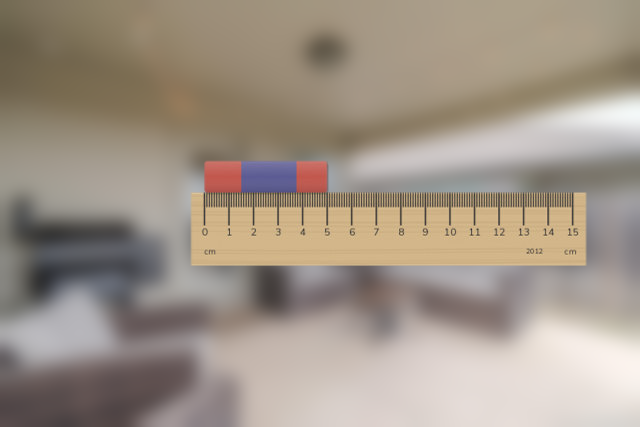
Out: {"value": 5, "unit": "cm"}
